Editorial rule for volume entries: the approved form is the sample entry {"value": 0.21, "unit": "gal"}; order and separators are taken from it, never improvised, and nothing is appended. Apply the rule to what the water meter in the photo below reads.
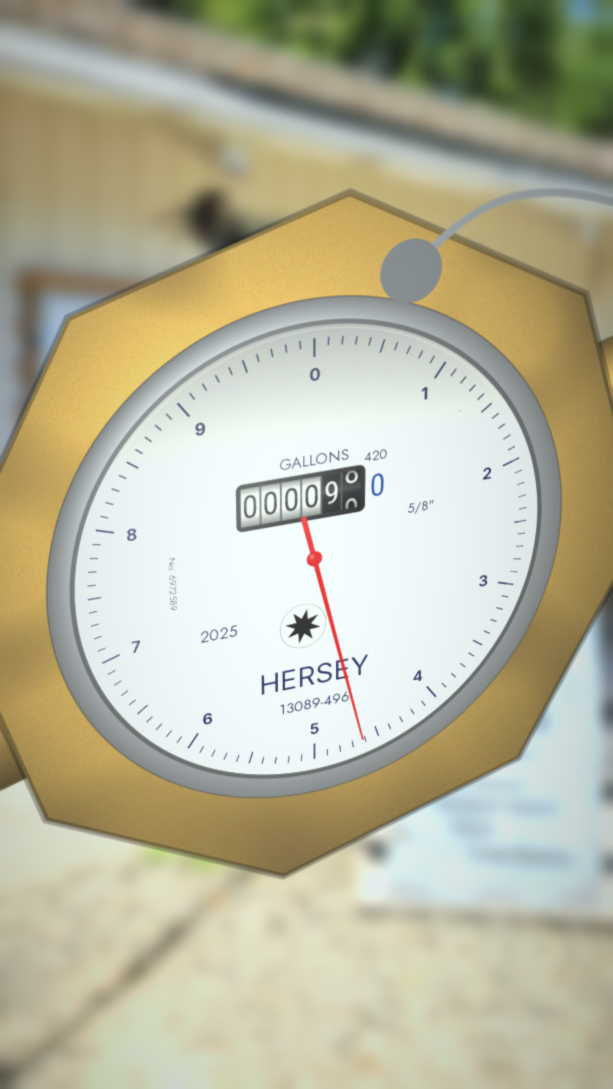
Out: {"value": 984.6, "unit": "gal"}
